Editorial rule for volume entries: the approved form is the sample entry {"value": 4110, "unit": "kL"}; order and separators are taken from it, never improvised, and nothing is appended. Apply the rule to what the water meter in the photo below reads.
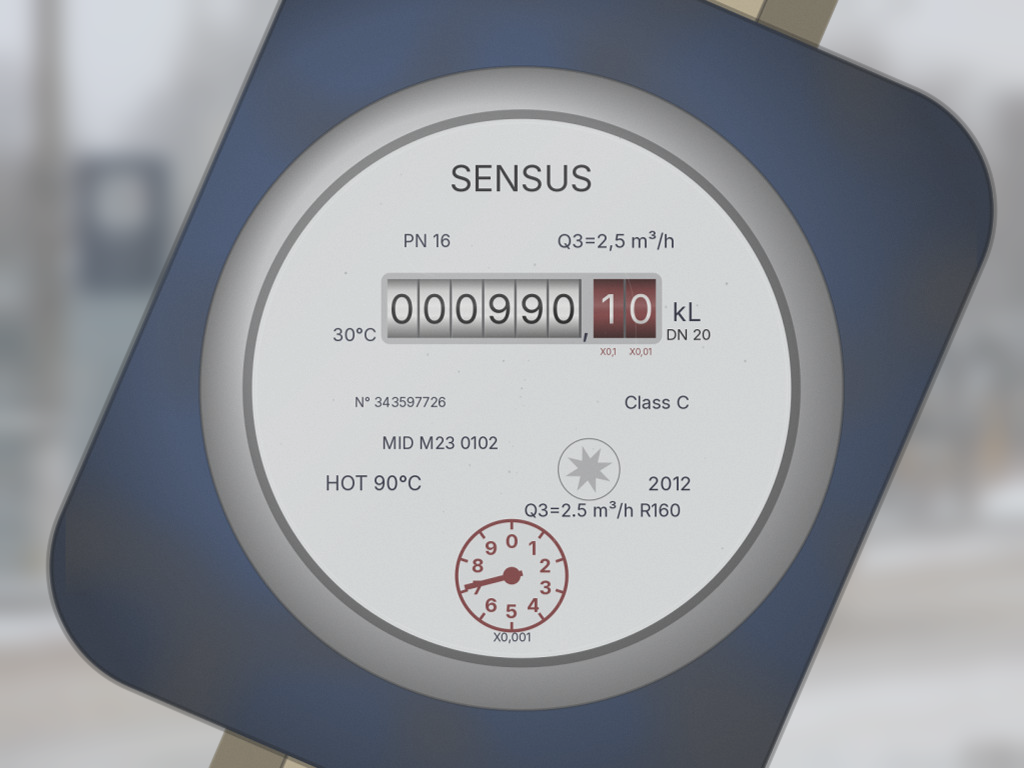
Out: {"value": 990.107, "unit": "kL"}
